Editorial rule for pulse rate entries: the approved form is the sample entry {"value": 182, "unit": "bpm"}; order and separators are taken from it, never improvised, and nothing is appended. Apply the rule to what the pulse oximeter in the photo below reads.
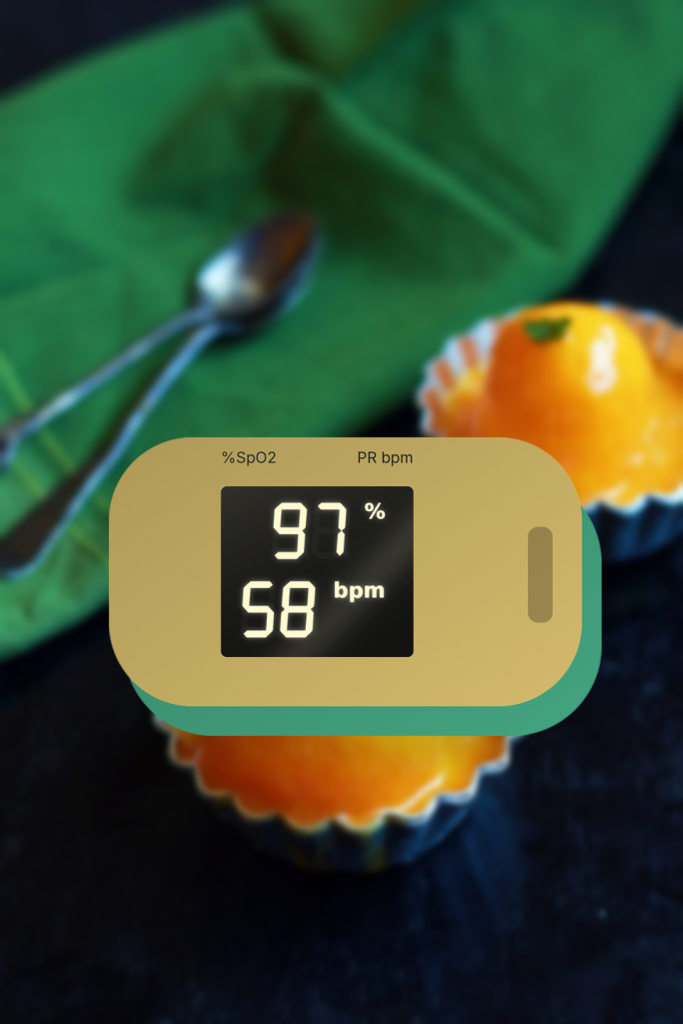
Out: {"value": 58, "unit": "bpm"}
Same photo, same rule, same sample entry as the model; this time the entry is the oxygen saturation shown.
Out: {"value": 97, "unit": "%"}
